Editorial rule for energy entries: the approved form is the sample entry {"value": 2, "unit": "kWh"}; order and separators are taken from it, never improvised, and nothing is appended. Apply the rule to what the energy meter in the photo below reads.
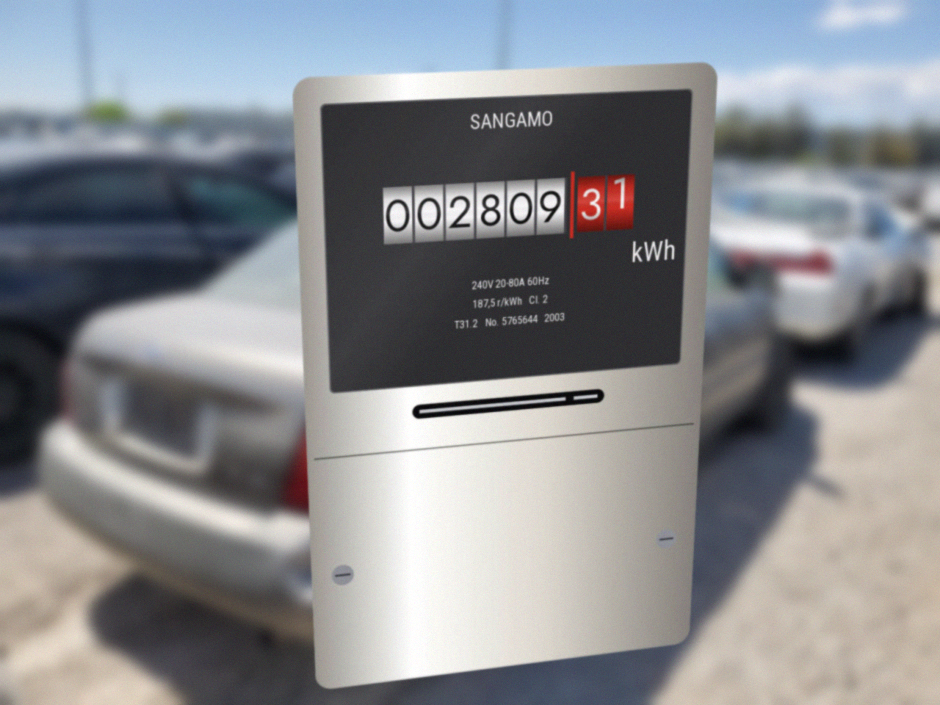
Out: {"value": 2809.31, "unit": "kWh"}
